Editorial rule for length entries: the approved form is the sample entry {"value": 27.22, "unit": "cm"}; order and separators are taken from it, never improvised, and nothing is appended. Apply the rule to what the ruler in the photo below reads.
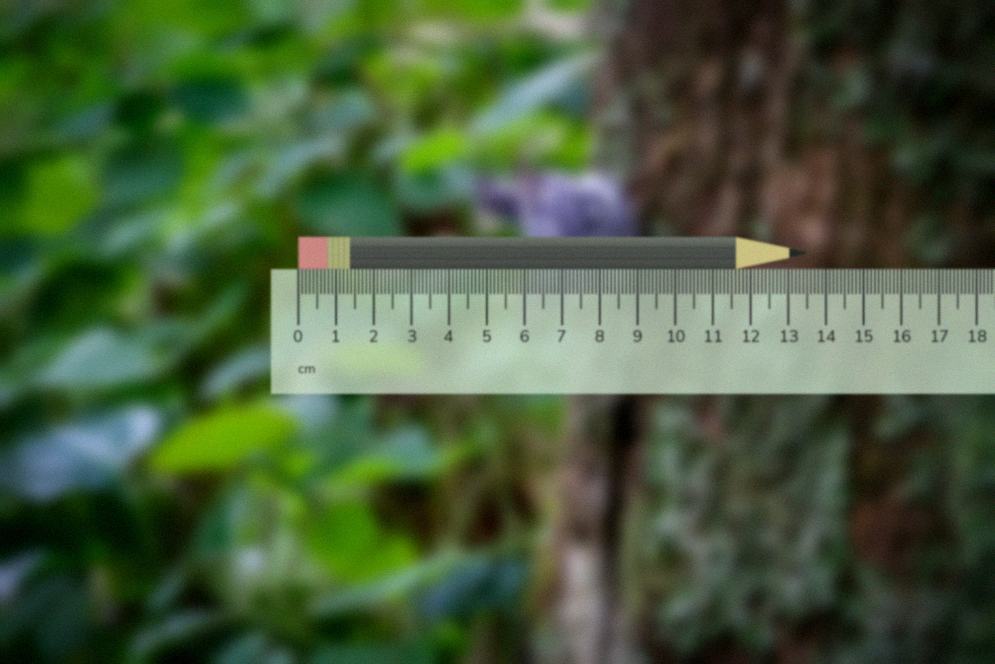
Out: {"value": 13.5, "unit": "cm"}
